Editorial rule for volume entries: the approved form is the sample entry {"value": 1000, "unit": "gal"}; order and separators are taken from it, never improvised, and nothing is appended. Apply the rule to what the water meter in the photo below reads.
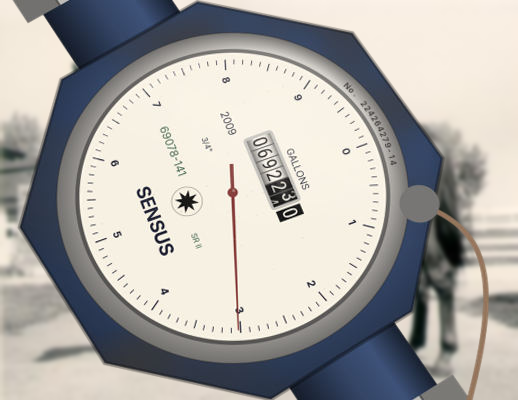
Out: {"value": 692233.0, "unit": "gal"}
